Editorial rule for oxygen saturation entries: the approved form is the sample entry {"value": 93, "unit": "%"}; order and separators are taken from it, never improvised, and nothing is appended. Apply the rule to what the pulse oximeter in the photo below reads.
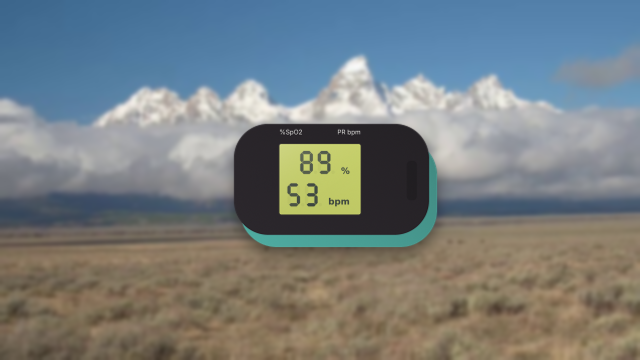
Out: {"value": 89, "unit": "%"}
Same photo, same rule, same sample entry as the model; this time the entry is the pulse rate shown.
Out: {"value": 53, "unit": "bpm"}
